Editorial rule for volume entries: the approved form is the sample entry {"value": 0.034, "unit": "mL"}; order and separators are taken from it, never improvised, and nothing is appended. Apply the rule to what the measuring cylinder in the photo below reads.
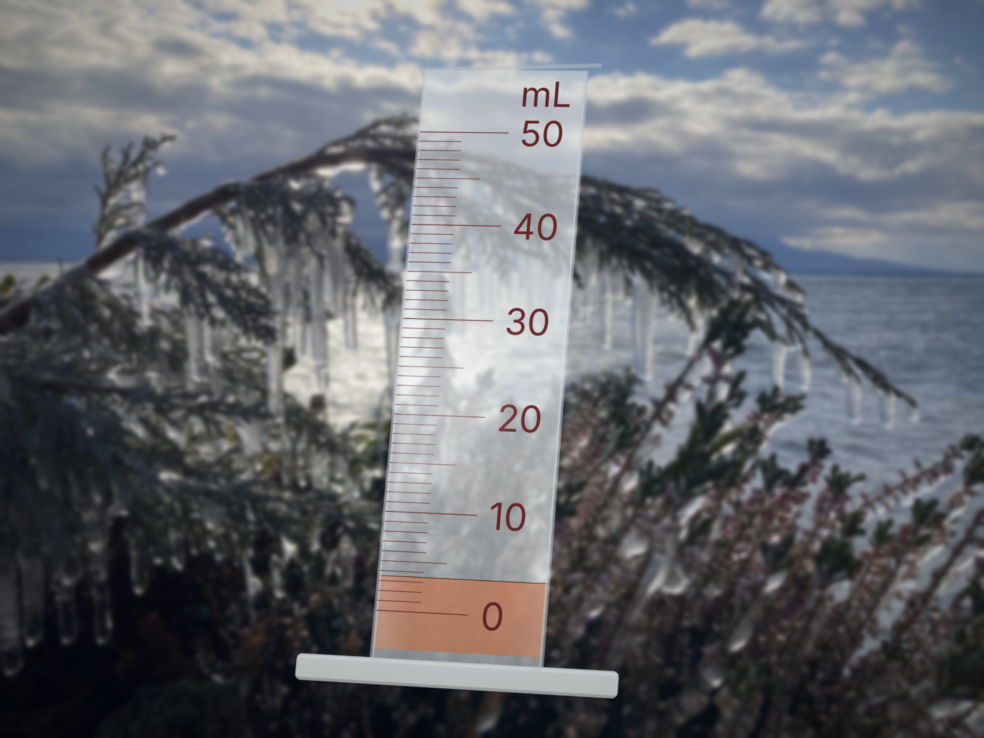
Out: {"value": 3.5, "unit": "mL"}
